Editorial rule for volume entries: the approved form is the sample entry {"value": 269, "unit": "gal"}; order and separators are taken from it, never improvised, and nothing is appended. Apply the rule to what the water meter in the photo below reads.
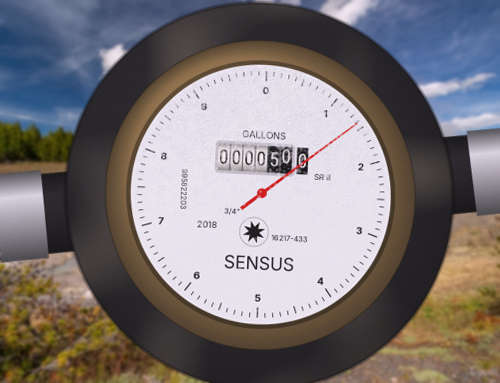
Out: {"value": 501.4, "unit": "gal"}
